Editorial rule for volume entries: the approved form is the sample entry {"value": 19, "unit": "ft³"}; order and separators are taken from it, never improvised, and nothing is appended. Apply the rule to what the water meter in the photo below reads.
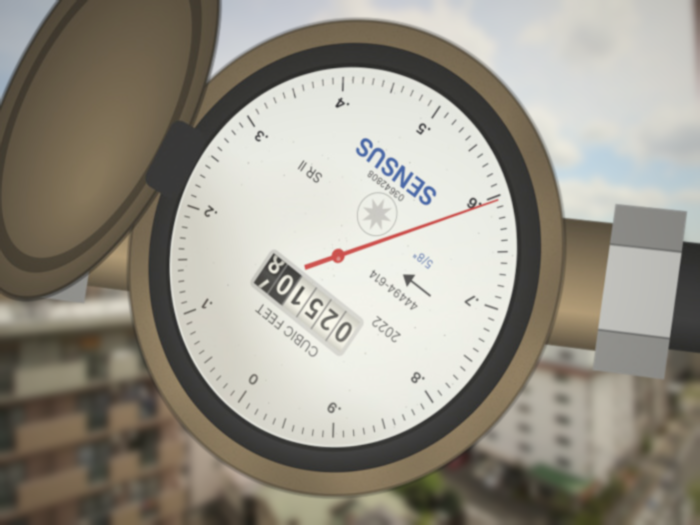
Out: {"value": 25107.60, "unit": "ft³"}
